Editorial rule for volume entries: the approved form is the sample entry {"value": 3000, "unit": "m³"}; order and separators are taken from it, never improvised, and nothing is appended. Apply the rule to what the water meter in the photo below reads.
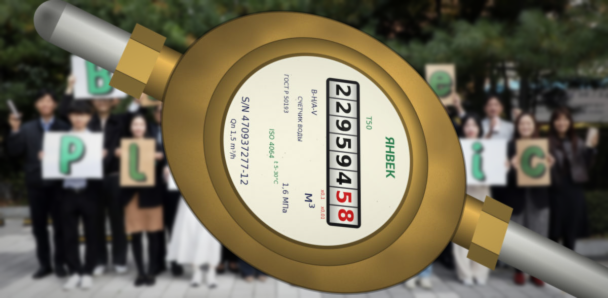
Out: {"value": 229594.58, "unit": "m³"}
